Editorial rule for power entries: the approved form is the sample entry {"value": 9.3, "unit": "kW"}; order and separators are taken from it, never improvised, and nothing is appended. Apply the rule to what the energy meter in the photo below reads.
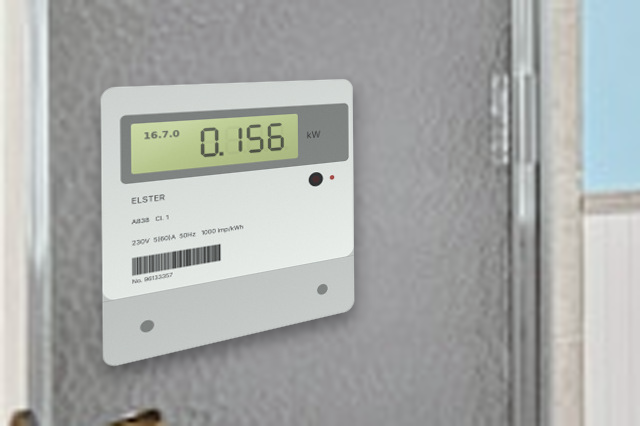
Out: {"value": 0.156, "unit": "kW"}
